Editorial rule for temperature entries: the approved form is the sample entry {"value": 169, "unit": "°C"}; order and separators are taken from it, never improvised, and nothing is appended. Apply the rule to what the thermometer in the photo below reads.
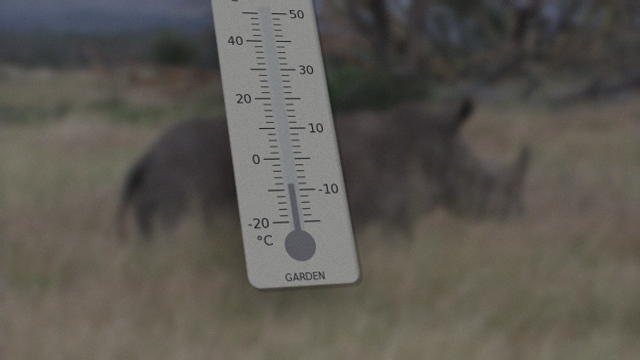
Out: {"value": -8, "unit": "°C"}
